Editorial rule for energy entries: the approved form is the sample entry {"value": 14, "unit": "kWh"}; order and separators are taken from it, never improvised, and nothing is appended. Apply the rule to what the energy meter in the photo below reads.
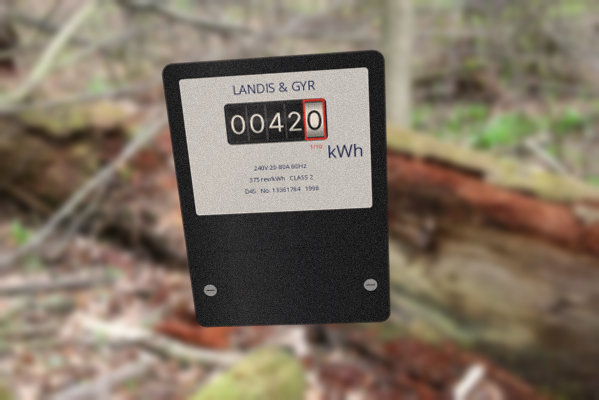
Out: {"value": 42.0, "unit": "kWh"}
